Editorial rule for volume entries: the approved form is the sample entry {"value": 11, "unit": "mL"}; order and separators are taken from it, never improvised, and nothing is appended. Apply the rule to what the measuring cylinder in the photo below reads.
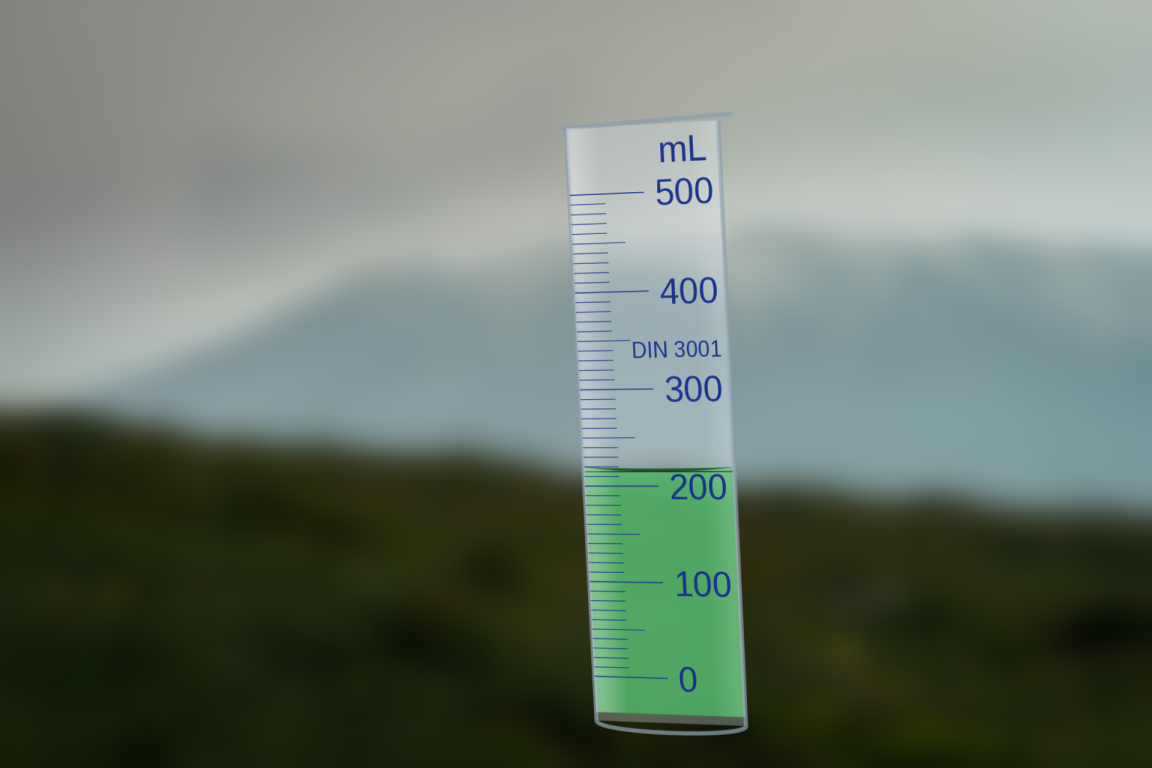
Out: {"value": 215, "unit": "mL"}
